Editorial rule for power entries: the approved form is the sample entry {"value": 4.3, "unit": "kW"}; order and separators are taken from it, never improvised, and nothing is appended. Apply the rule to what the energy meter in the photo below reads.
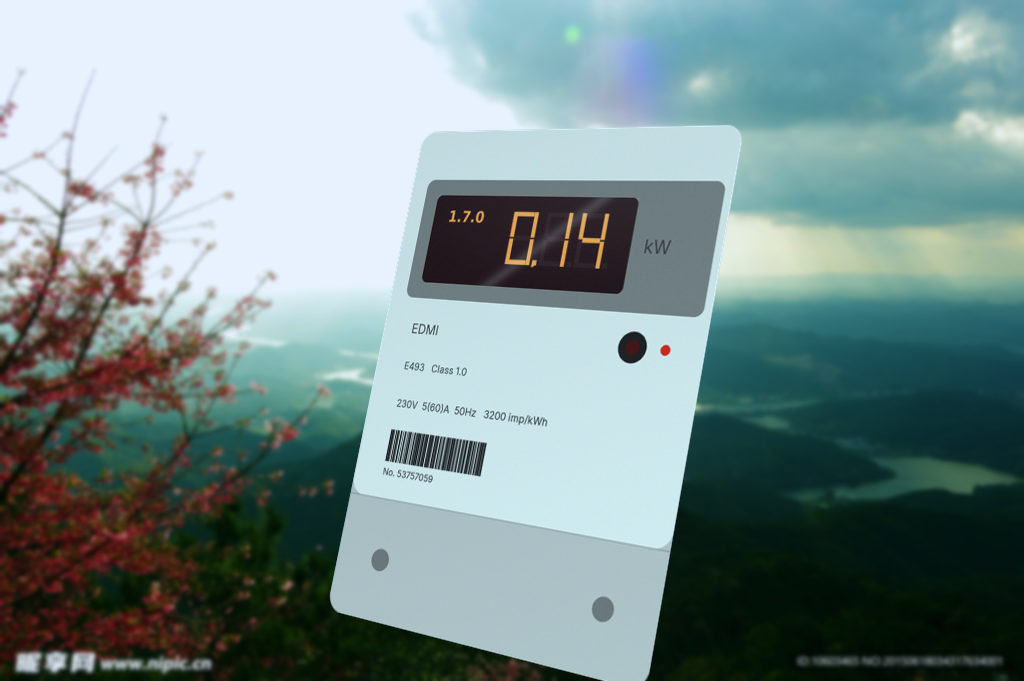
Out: {"value": 0.14, "unit": "kW"}
